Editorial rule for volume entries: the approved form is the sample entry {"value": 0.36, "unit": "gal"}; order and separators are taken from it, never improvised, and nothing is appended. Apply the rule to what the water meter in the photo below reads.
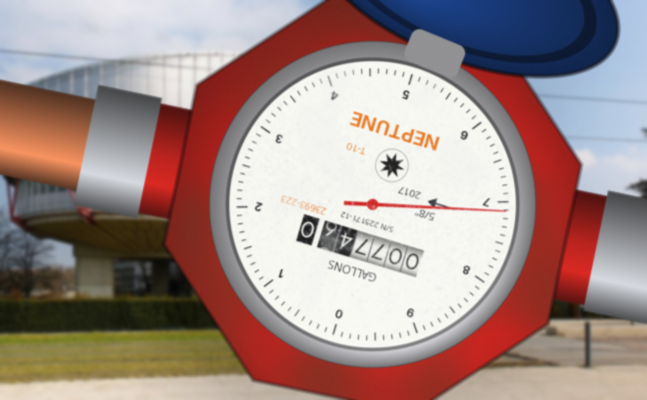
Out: {"value": 77457.1, "unit": "gal"}
